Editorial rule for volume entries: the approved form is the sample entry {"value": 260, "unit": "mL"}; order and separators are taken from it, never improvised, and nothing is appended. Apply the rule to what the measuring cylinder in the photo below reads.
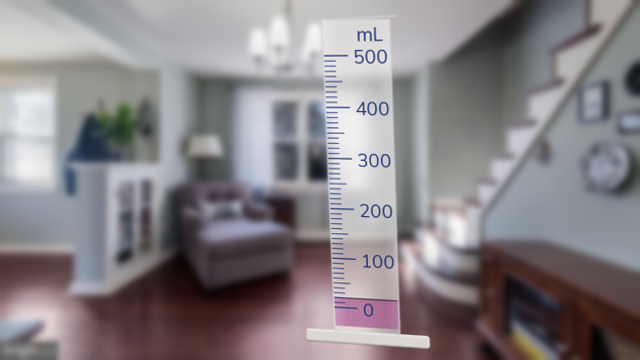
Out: {"value": 20, "unit": "mL"}
